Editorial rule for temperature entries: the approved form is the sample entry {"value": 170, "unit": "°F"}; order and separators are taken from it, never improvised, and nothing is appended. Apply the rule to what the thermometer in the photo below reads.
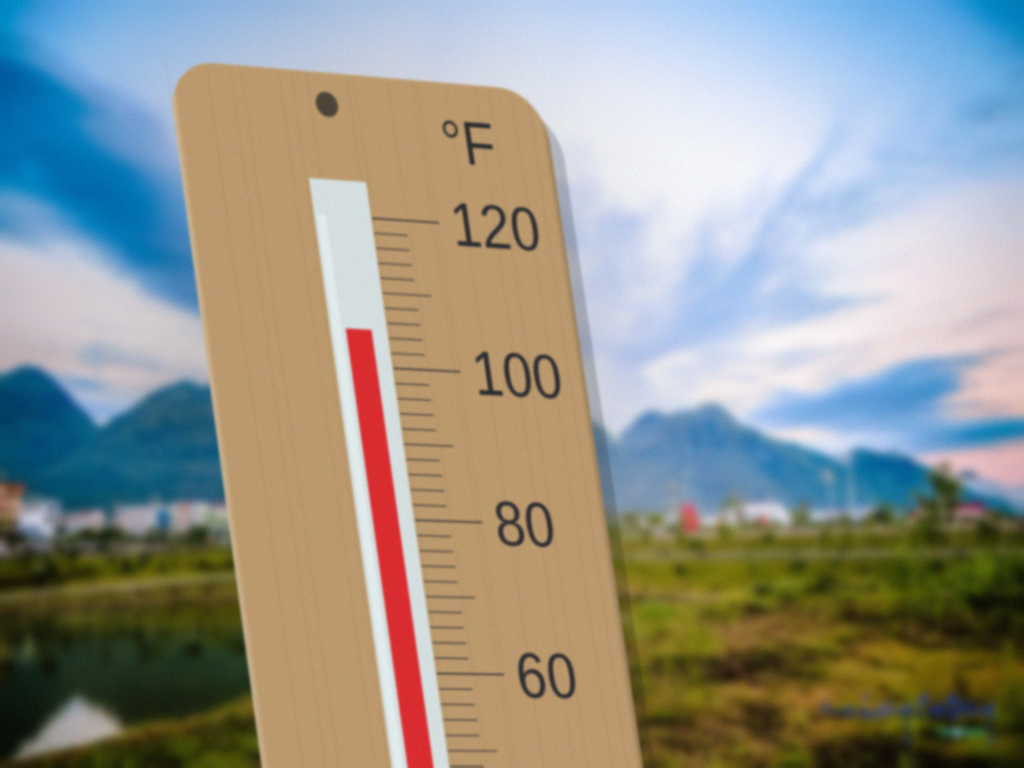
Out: {"value": 105, "unit": "°F"}
